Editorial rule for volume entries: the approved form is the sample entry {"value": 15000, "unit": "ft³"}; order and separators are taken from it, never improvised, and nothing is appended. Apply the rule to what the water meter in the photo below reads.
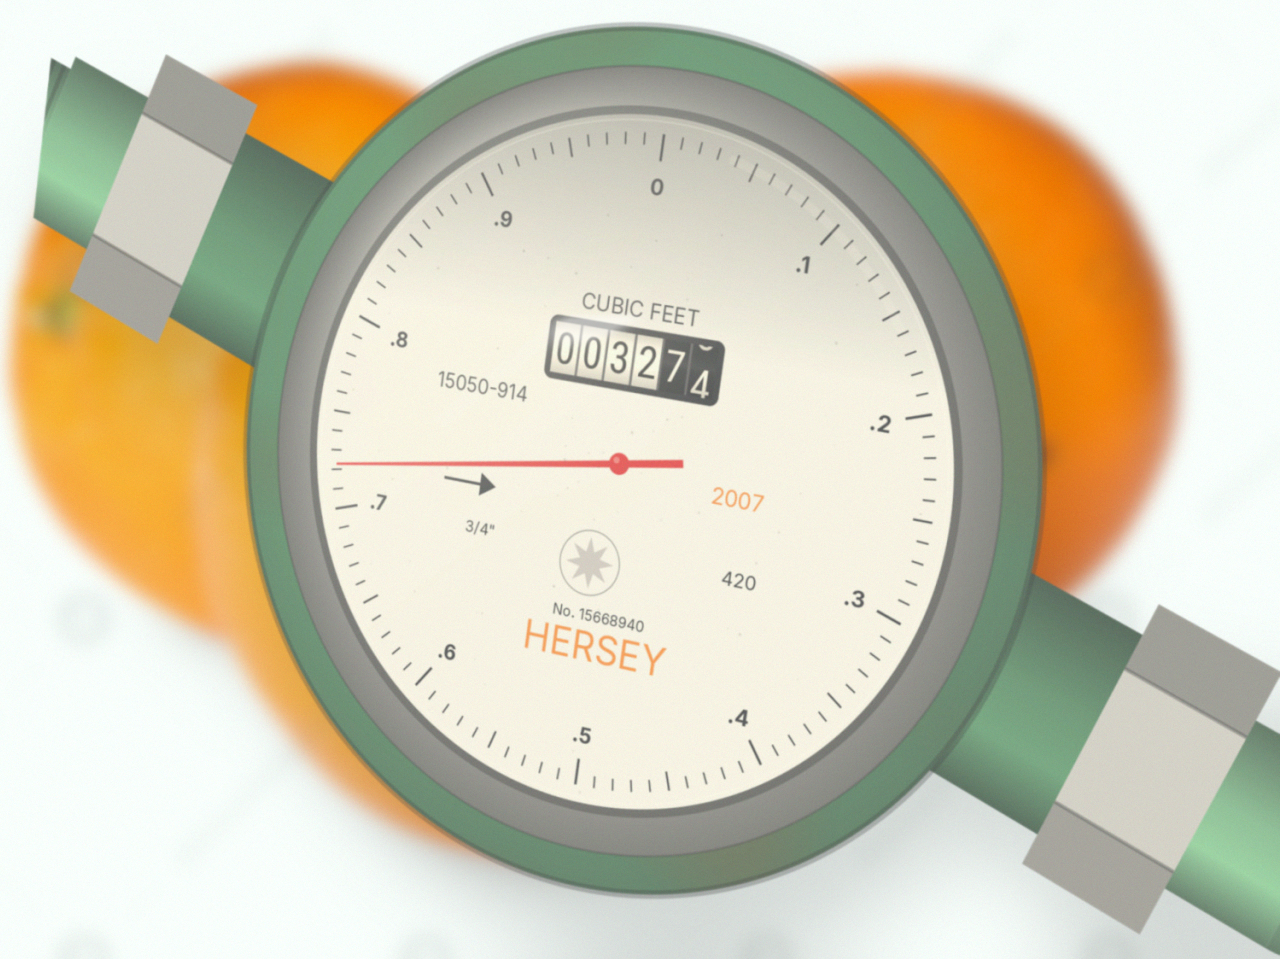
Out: {"value": 3273.72, "unit": "ft³"}
